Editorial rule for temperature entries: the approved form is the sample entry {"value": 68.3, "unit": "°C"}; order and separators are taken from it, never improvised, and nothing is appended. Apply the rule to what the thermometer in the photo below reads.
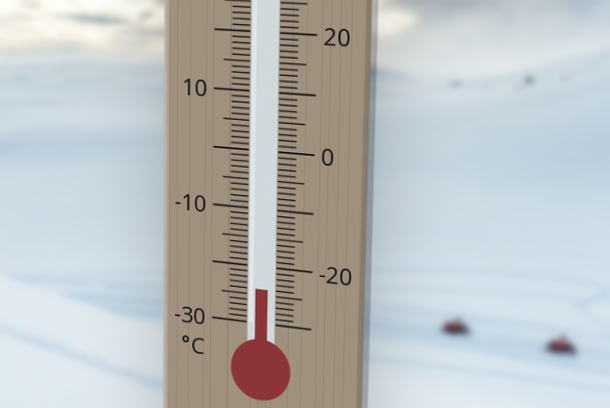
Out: {"value": -24, "unit": "°C"}
